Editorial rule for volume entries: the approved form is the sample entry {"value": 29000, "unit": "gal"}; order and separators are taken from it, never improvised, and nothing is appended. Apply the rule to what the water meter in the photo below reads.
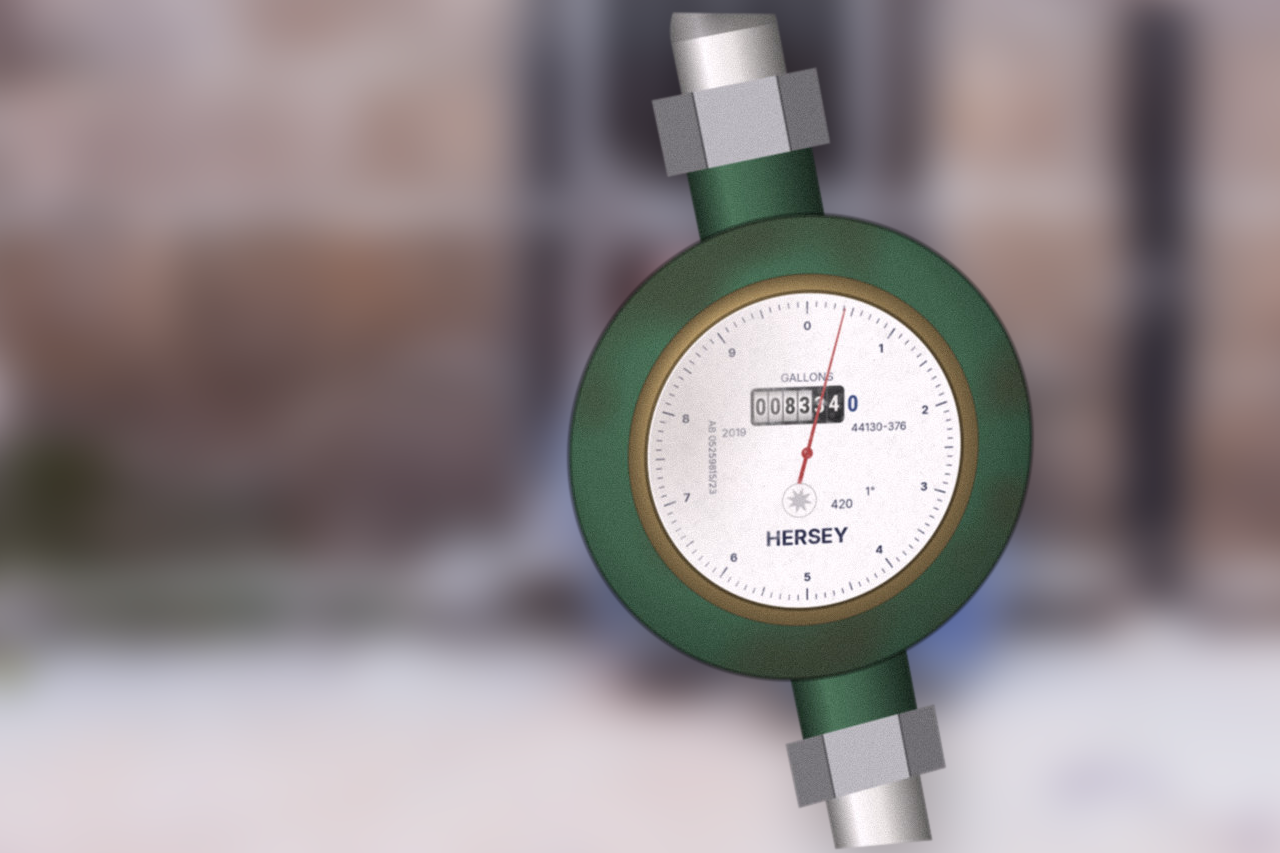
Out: {"value": 83340.4, "unit": "gal"}
